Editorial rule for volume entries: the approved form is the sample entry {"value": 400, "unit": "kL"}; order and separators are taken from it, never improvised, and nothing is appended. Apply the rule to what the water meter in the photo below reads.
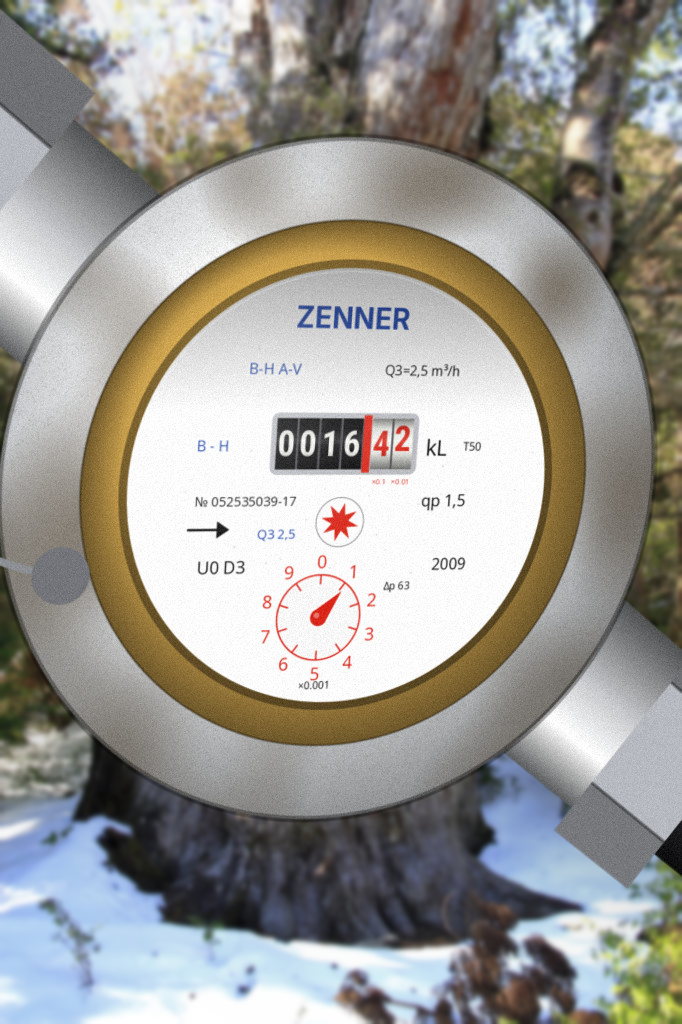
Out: {"value": 16.421, "unit": "kL"}
